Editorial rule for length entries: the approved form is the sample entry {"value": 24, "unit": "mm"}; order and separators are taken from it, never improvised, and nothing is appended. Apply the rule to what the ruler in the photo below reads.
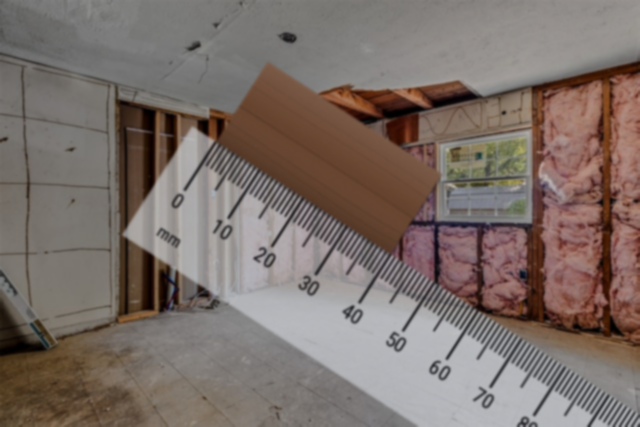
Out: {"value": 40, "unit": "mm"}
